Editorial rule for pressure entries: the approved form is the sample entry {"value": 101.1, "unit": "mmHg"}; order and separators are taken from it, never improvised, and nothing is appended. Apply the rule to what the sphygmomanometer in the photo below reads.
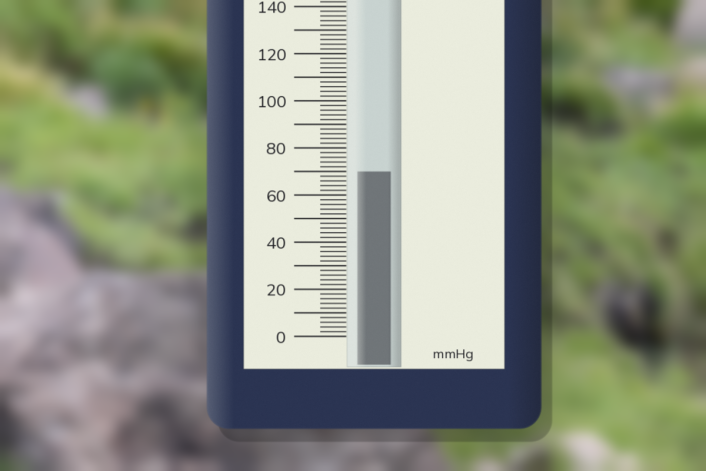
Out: {"value": 70, "unit": "mmHg"}
